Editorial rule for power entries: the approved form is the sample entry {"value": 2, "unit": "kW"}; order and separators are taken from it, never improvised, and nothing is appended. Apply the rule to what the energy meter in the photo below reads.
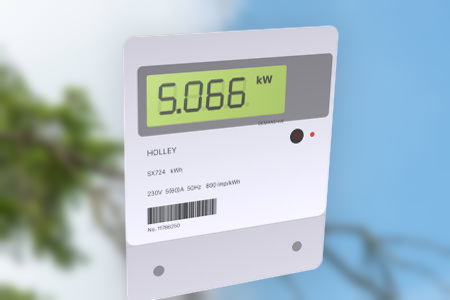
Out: {"value": 5.066, "unit": "kW"}
